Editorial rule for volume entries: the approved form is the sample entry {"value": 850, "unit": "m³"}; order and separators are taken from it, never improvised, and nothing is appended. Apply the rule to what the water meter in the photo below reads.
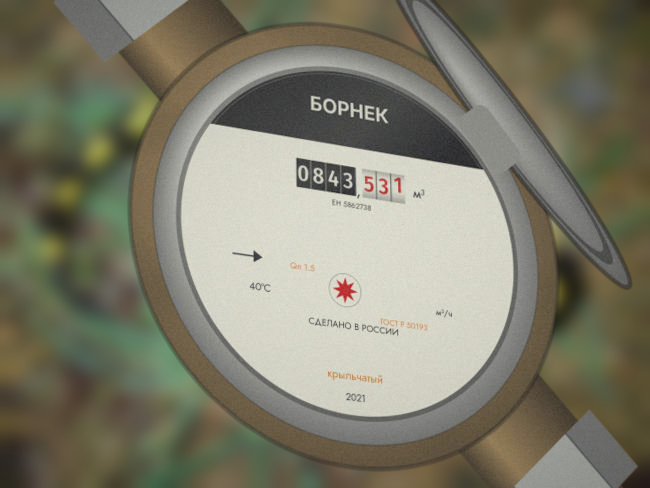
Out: {"value": 843.531, "unit": "m³"}
